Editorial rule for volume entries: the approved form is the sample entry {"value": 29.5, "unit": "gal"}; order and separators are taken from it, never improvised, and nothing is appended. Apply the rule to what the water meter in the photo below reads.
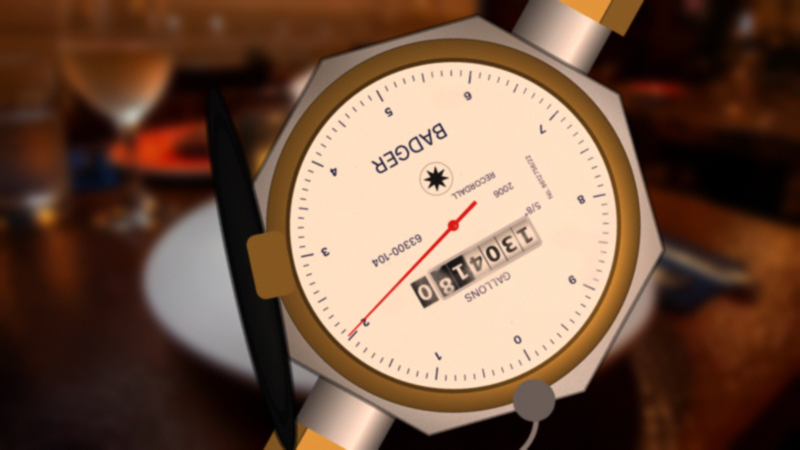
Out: {"value": 1304182.0, "unit": "gal"}
